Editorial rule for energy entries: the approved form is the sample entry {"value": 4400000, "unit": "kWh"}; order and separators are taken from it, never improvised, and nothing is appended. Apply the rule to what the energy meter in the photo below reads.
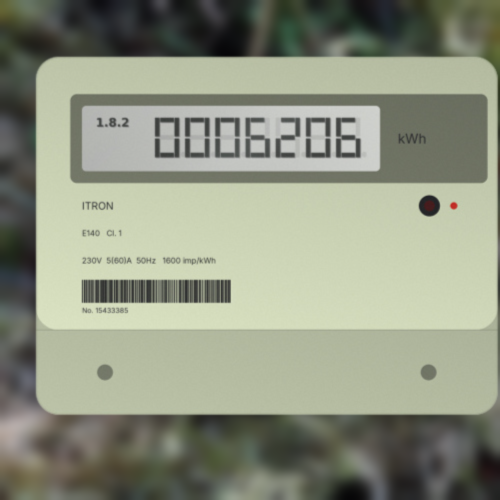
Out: {"value": 6206, "unit": "kWh"}
